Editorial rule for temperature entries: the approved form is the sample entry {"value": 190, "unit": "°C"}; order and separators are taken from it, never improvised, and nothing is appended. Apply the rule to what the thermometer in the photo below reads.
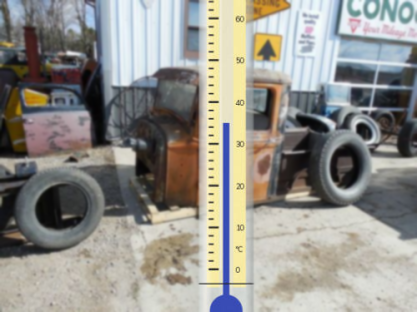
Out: {"value": 35, "unit": "°C"}
